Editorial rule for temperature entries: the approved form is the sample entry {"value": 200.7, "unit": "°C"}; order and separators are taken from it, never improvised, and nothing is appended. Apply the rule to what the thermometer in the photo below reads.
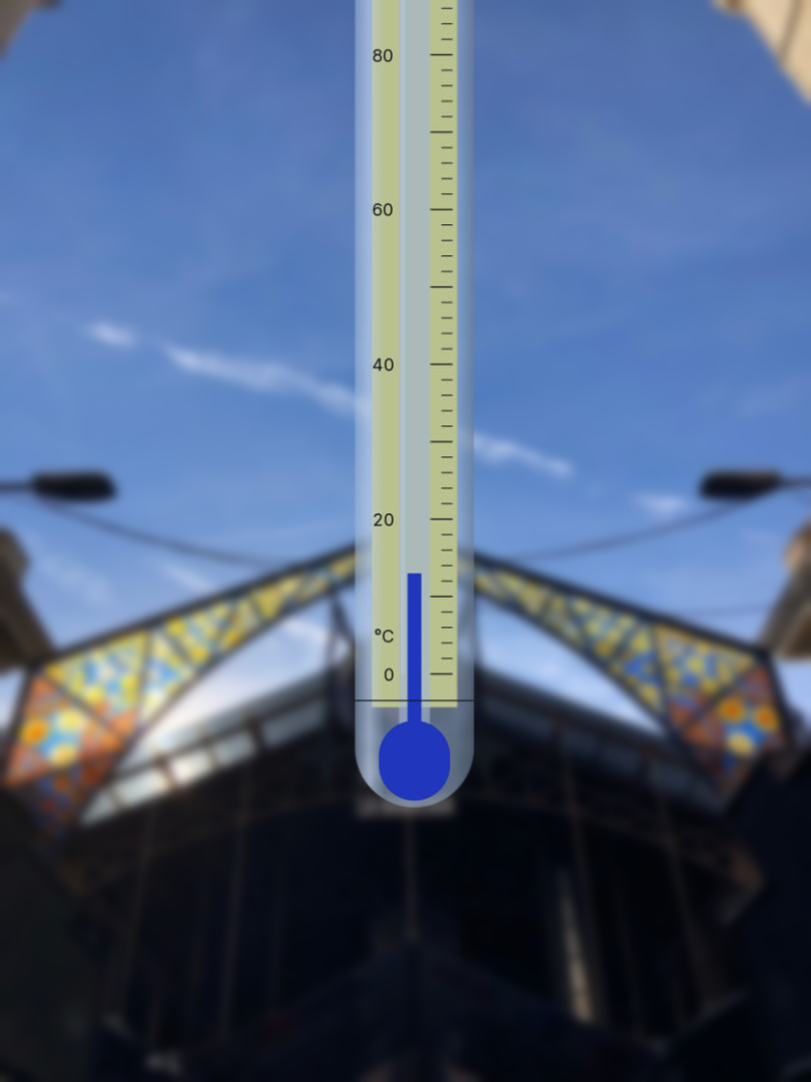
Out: {"value": 13, "unit": "°C"}
